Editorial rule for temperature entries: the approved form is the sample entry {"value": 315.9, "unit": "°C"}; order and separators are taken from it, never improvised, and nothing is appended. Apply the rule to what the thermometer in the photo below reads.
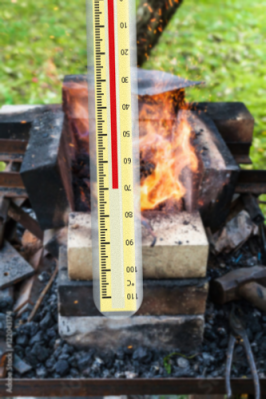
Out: {"value": 70, "unit": "°C"}
